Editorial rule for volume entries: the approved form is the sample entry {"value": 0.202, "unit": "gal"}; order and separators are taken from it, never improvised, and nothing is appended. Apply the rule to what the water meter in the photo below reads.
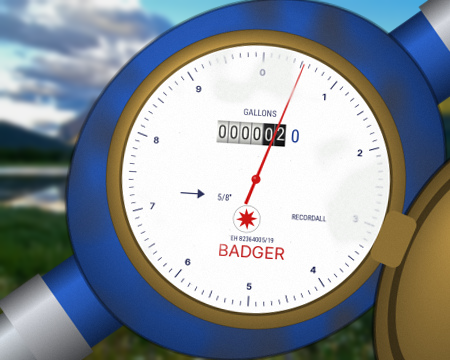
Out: {"value": 20.5, "unit": "gal"}
